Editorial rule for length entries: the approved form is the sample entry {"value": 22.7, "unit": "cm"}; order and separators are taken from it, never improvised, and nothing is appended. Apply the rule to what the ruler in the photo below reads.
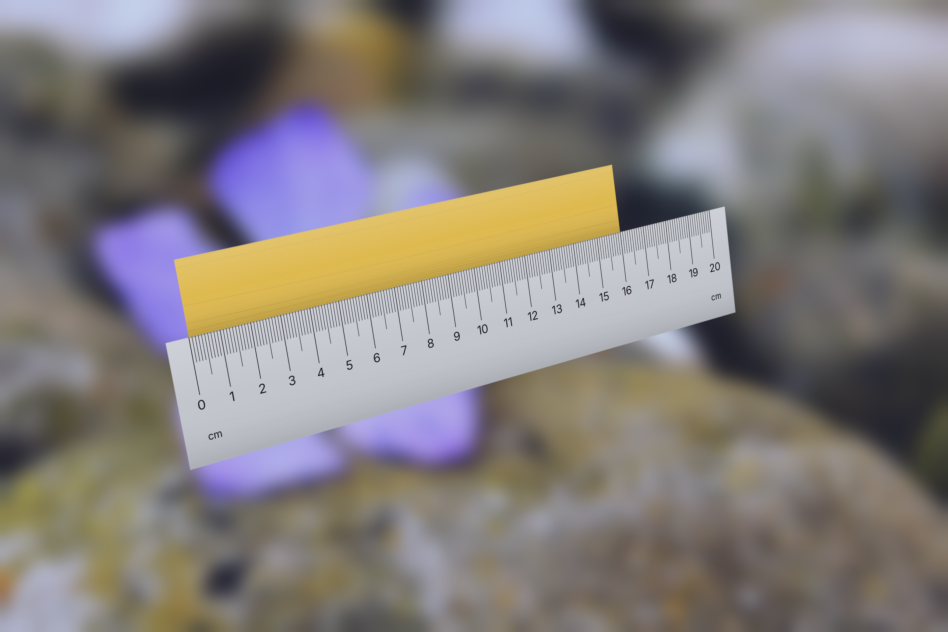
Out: {"value": 16, "unit": "cm"}
